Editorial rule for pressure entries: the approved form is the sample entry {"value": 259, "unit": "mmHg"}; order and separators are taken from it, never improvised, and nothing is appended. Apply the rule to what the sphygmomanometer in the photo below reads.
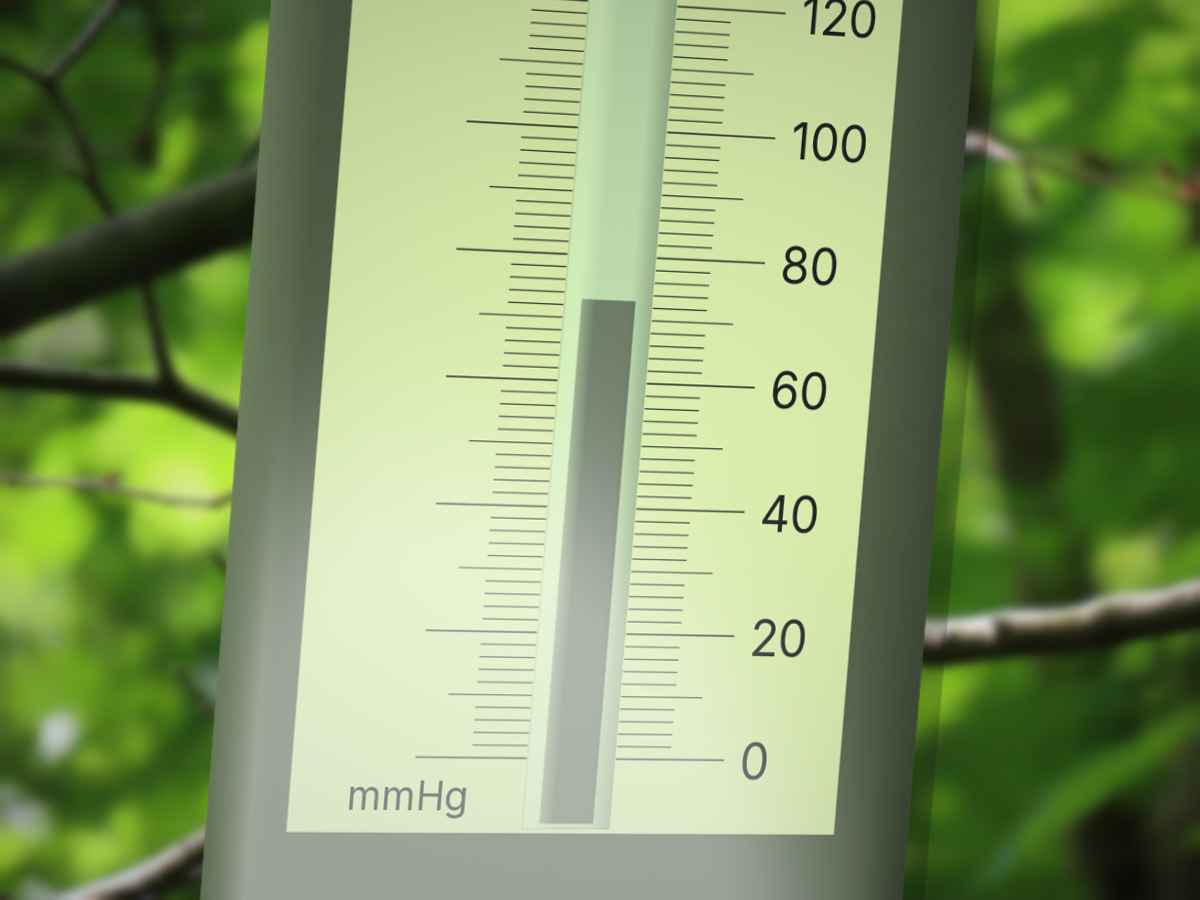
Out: {"value": 73, "unit": "mmHg"}
